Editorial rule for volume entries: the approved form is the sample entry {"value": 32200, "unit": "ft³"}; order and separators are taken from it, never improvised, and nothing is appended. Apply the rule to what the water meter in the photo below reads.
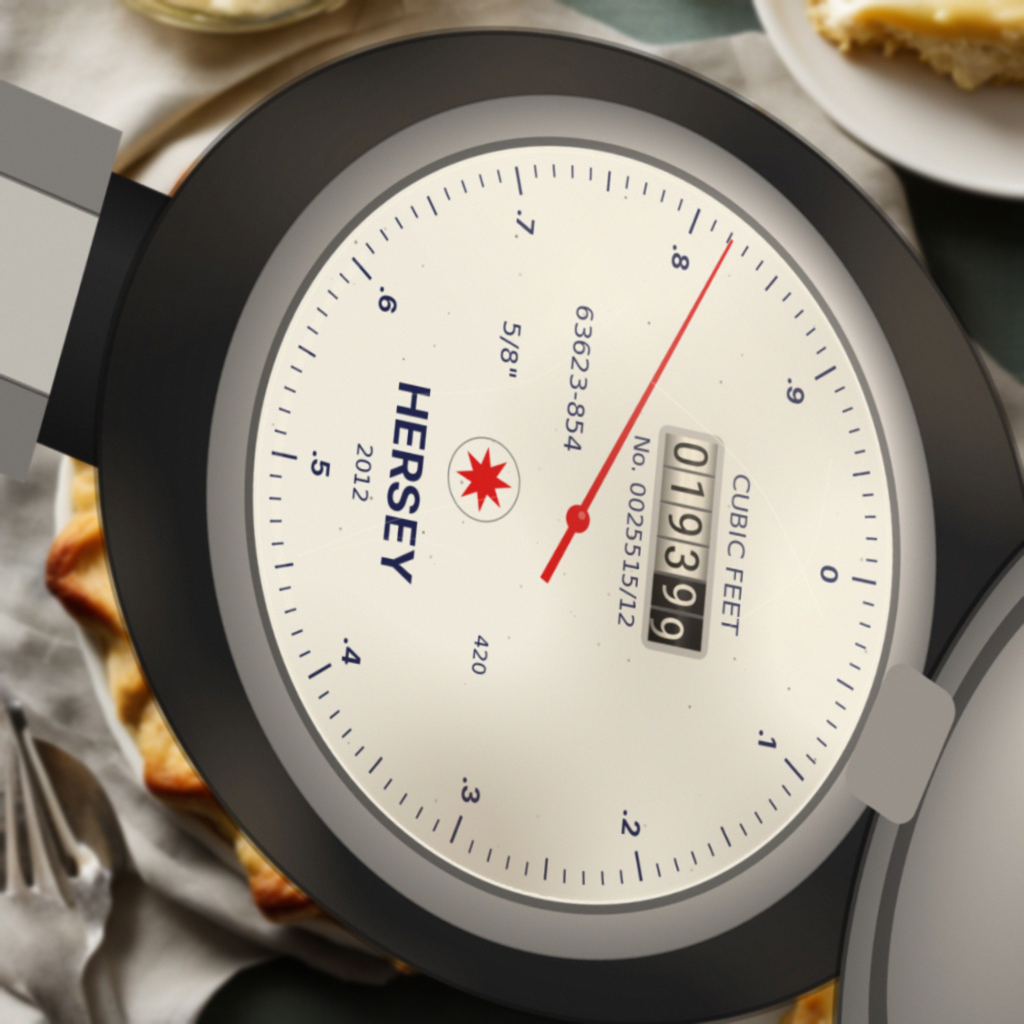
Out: {"value": 19398.82, "unit": "ft³"}
